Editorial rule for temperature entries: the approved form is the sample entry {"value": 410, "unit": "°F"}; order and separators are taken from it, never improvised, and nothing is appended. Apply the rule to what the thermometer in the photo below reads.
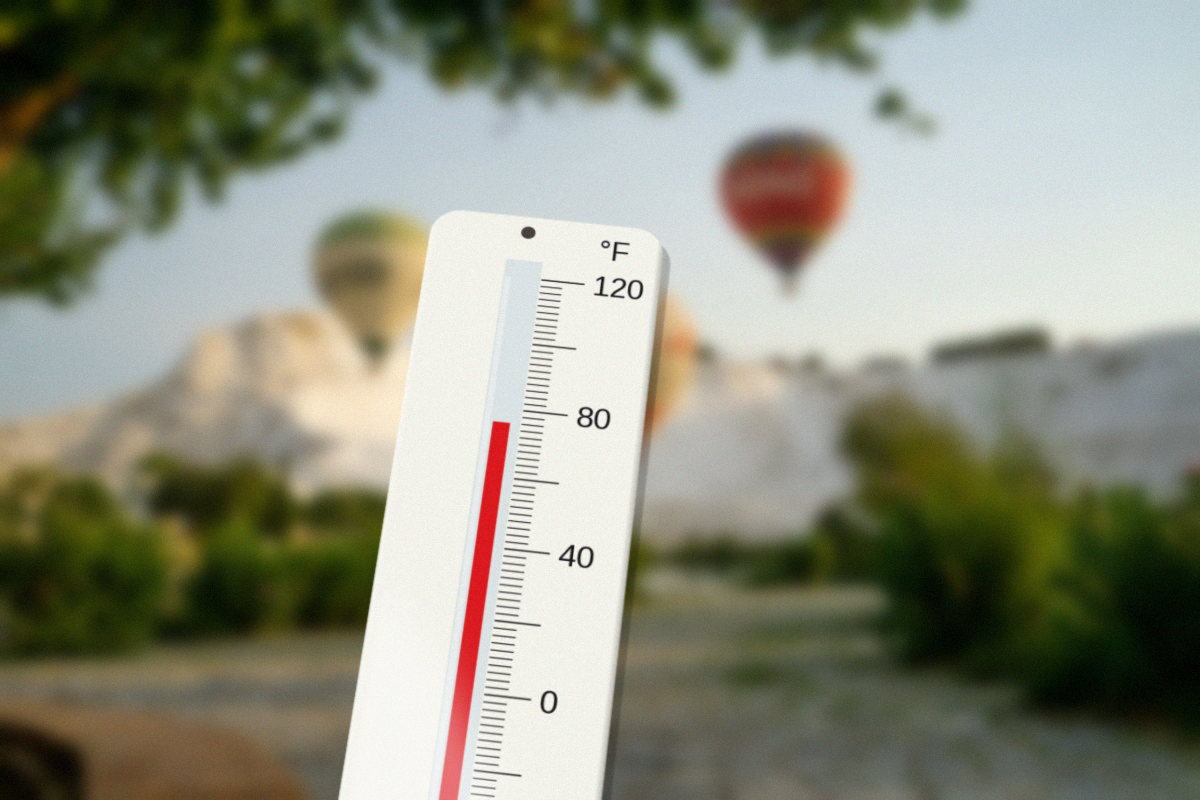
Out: {"value": 76, "unit": "°F"}
